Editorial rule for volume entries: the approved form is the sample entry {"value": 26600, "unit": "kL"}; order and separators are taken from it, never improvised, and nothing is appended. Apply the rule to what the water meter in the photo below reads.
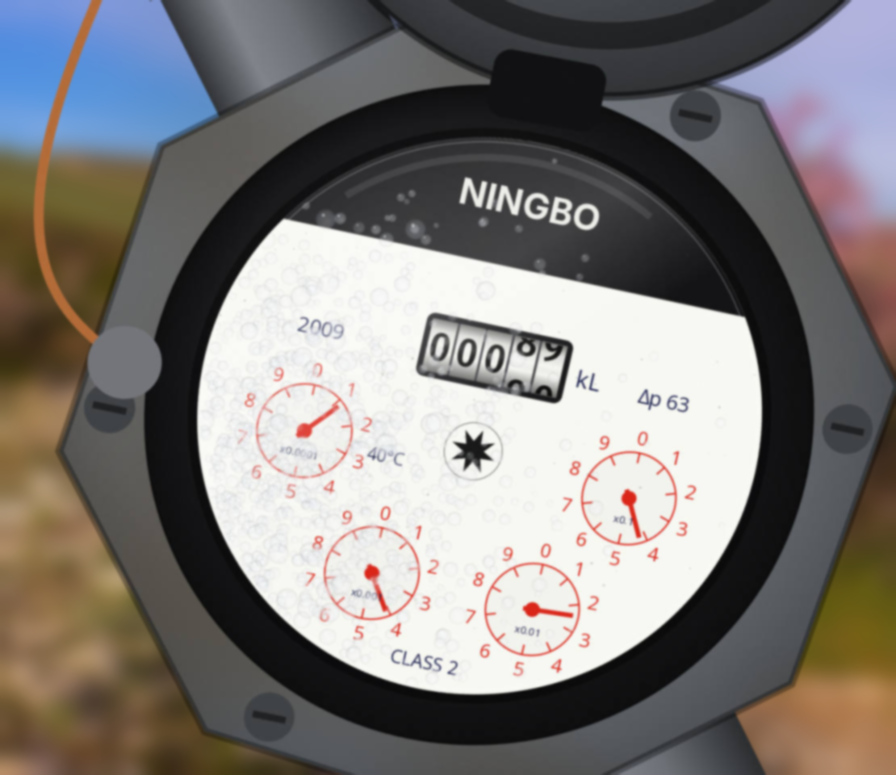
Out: {"value": 89.4241, "unit": "kL"}
